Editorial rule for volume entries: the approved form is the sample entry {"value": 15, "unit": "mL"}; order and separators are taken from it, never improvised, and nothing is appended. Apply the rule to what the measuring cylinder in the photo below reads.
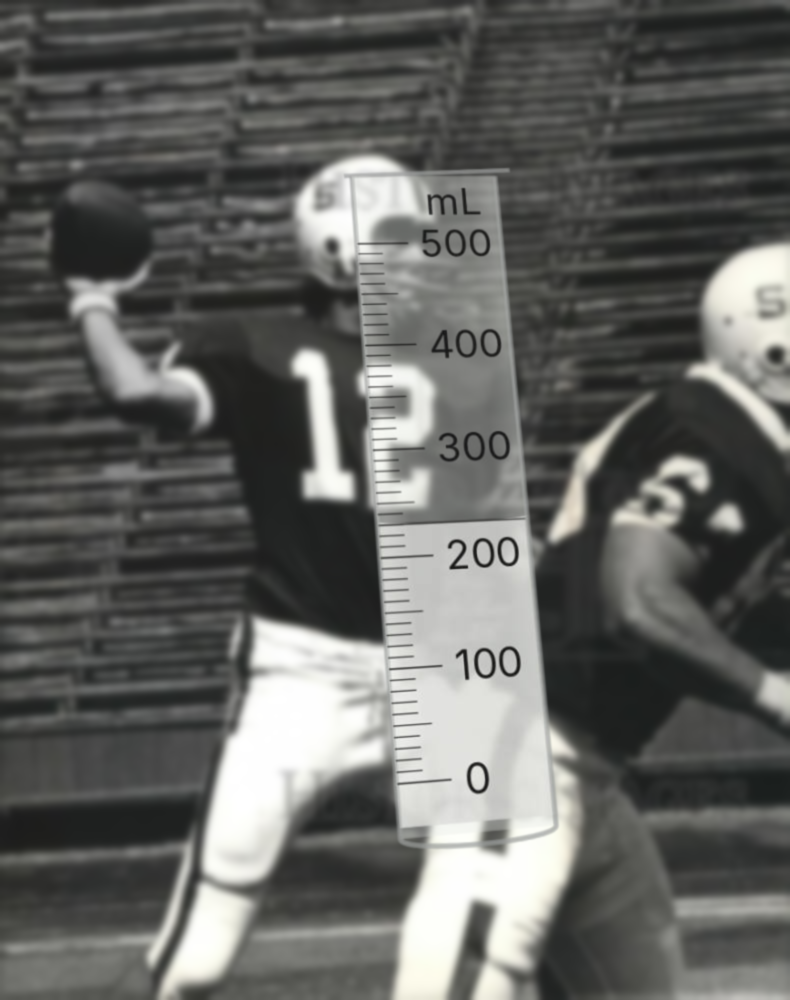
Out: {"value": 230, "unit": "mL"}
